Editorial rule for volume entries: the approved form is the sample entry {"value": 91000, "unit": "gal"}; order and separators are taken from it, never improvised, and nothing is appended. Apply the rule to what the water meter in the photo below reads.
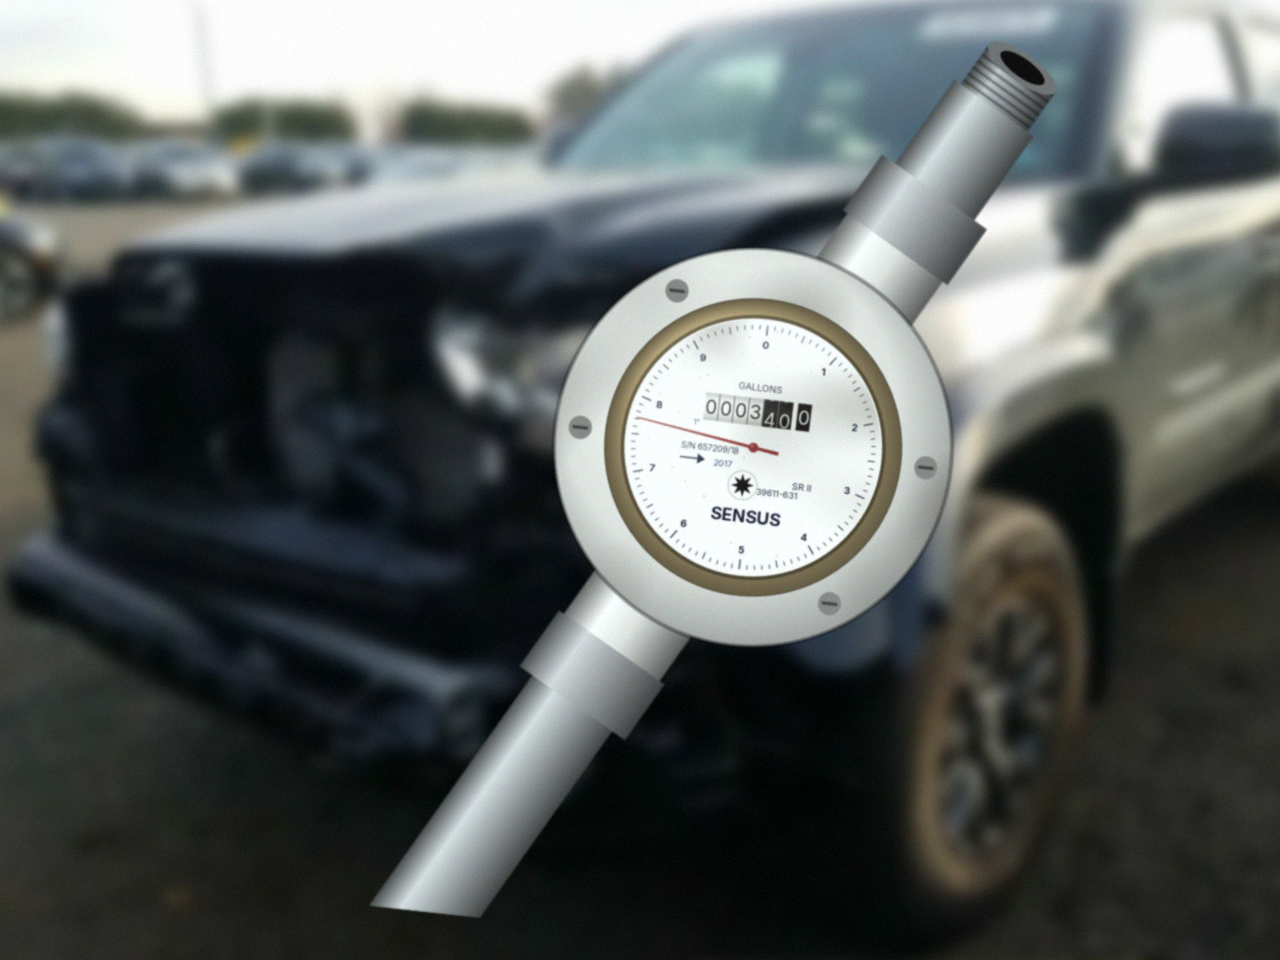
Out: {"value": 3397.7, "unit": "gal"}
